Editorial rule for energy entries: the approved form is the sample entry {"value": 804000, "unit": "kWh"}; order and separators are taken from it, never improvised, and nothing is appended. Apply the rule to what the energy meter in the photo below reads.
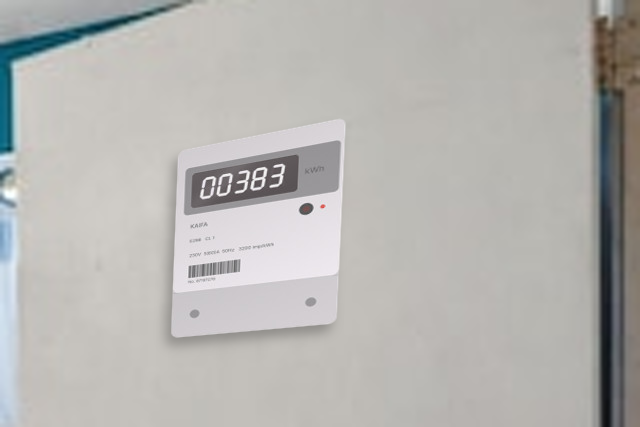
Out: {"value": 383, "unit": "kWh"}
